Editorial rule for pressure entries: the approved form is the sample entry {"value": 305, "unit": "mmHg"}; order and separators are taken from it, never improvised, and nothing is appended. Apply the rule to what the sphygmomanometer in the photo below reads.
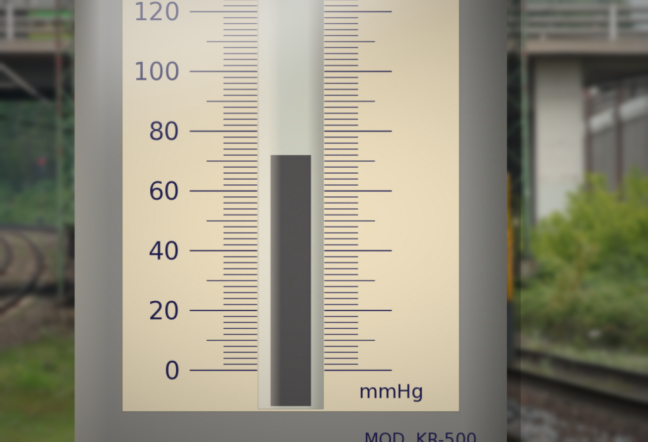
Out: {"value": 72, "unit": "mmHg"}
